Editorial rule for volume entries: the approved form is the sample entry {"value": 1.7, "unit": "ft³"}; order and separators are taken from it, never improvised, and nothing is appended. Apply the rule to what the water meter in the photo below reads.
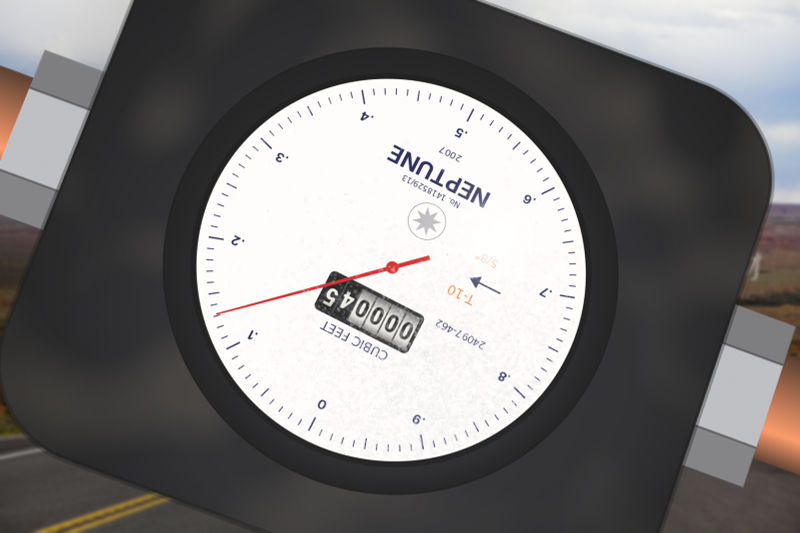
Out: {"value": 45.13, "unit": "ft³"}
